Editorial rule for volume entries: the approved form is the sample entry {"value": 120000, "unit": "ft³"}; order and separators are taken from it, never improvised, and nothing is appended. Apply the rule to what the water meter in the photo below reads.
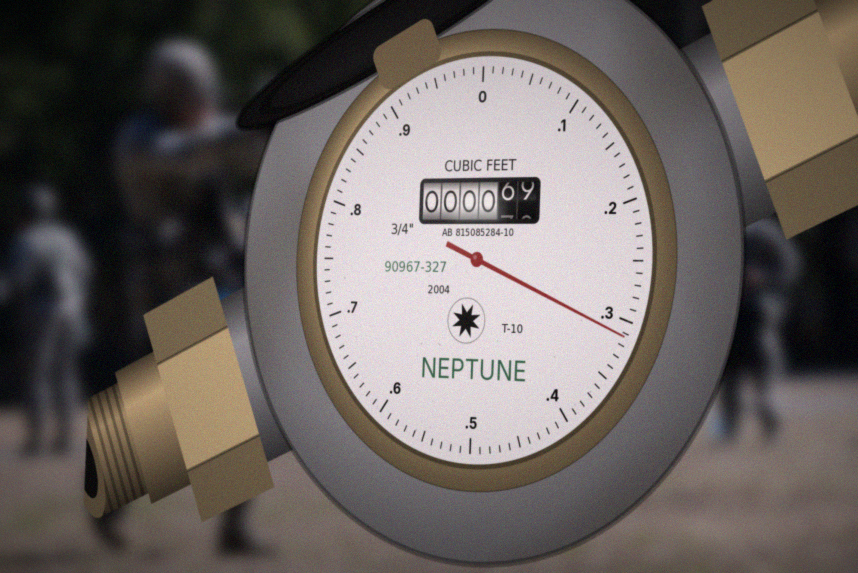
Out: {"value": 69.31, "unit": "ft³"}
